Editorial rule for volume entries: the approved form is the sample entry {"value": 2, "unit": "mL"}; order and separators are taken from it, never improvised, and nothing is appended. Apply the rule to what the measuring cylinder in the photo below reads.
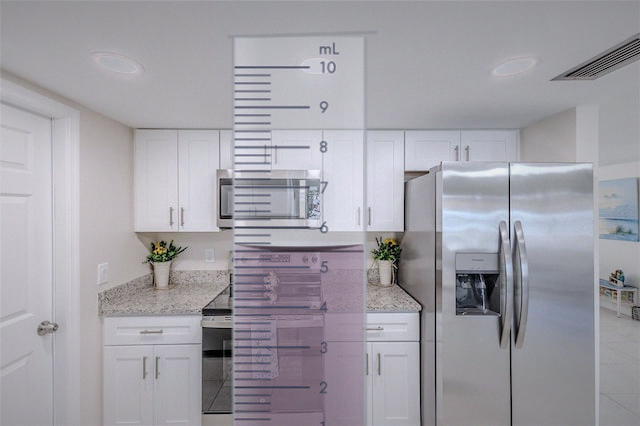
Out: {"value": 5.4, "unit": "mL"}
